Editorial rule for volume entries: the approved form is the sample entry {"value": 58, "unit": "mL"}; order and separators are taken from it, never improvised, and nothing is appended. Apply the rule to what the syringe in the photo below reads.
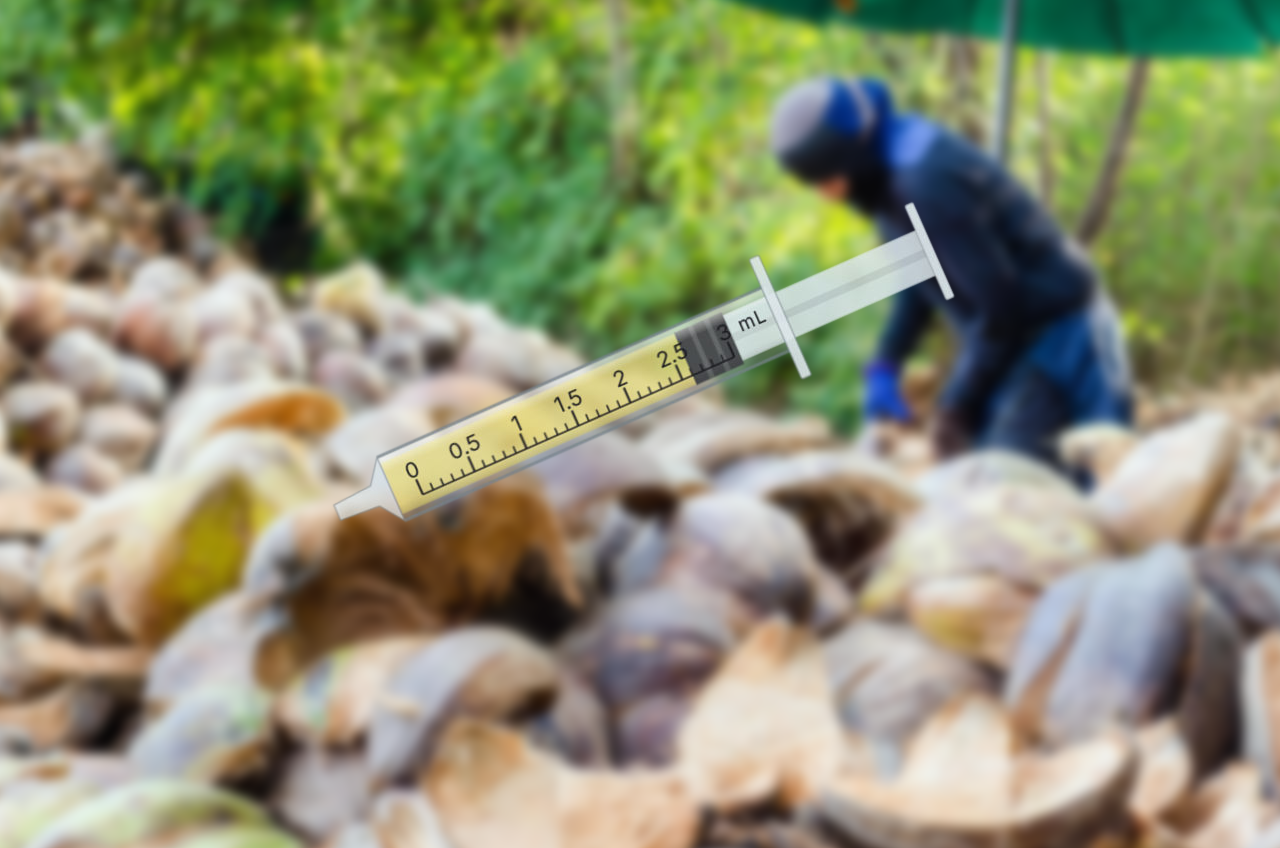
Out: {"value": 2.6, "unit": "mL"}
